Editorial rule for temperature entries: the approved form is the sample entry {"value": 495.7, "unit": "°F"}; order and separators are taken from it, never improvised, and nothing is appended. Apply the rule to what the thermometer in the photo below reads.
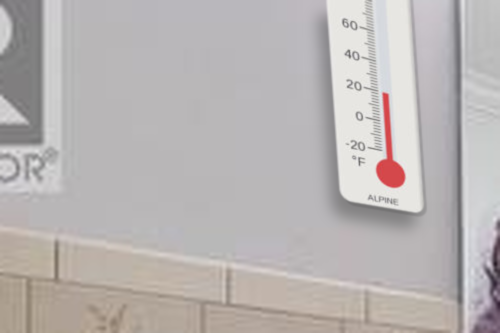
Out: {"value": 20, "unit": "°F"}
